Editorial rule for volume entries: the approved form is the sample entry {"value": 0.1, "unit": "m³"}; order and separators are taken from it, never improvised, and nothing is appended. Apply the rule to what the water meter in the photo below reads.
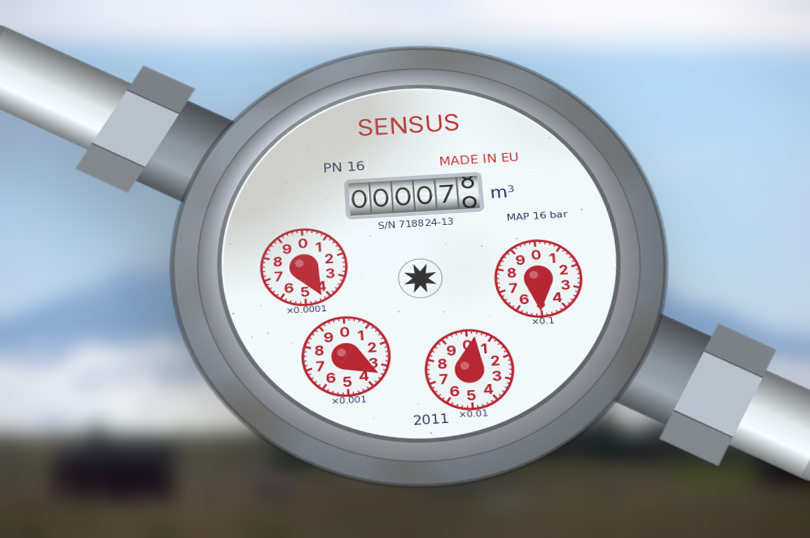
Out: {"value": 78.5034, "unit": "m³"}
